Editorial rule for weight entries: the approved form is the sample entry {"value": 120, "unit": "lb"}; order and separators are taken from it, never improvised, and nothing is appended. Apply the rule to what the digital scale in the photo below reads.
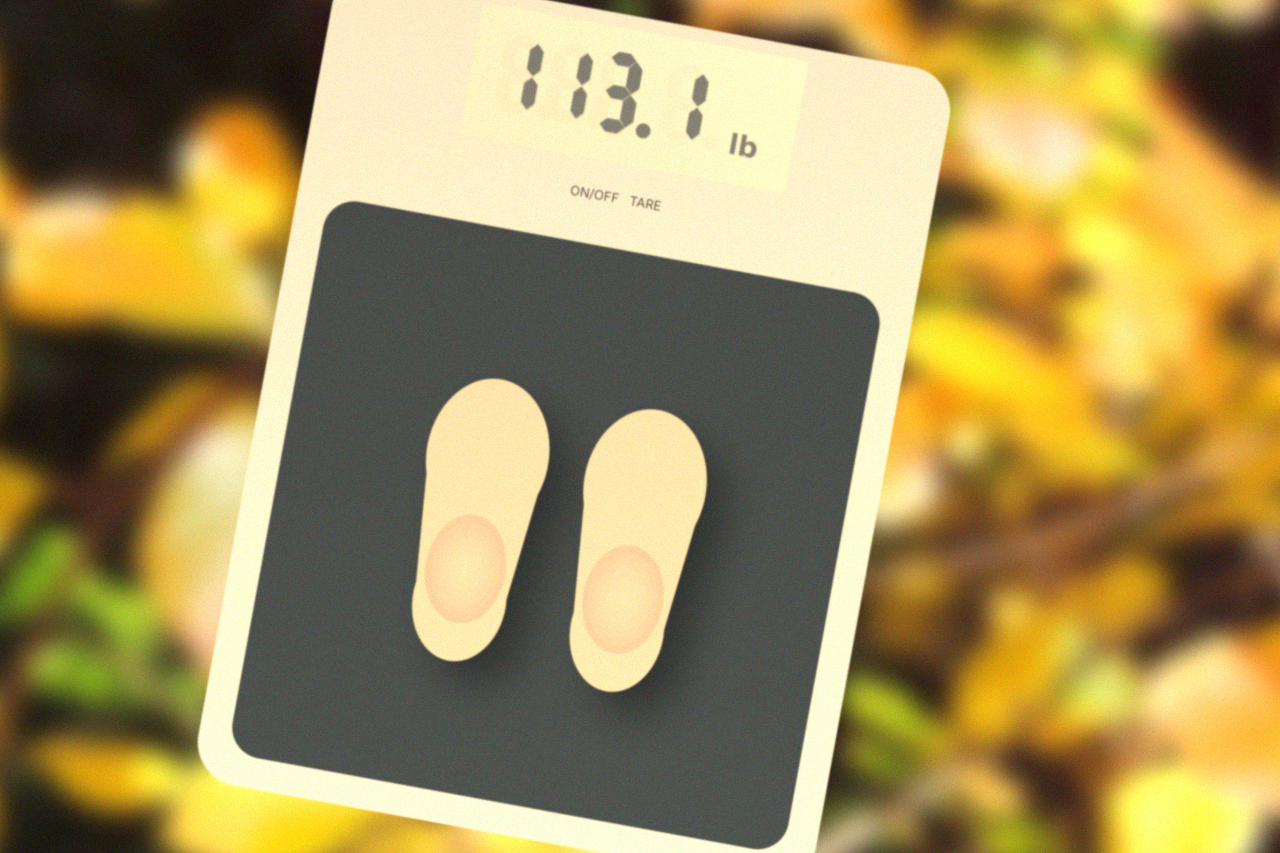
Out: {"value": 113.1, "unit": "lb"}
